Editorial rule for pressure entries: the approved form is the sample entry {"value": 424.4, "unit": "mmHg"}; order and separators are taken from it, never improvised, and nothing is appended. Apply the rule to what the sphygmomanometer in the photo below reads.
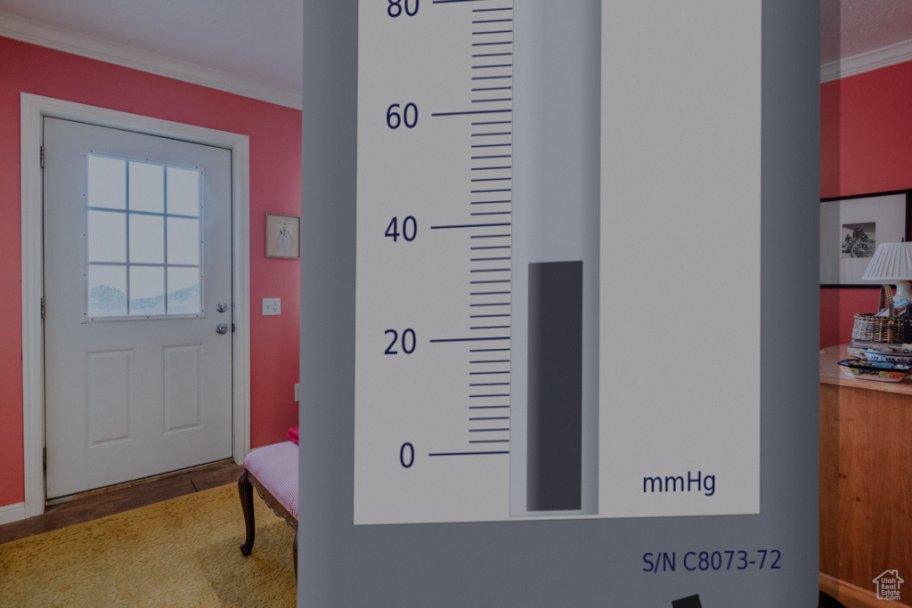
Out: {"value": 33, "unit": "mmHg"}
